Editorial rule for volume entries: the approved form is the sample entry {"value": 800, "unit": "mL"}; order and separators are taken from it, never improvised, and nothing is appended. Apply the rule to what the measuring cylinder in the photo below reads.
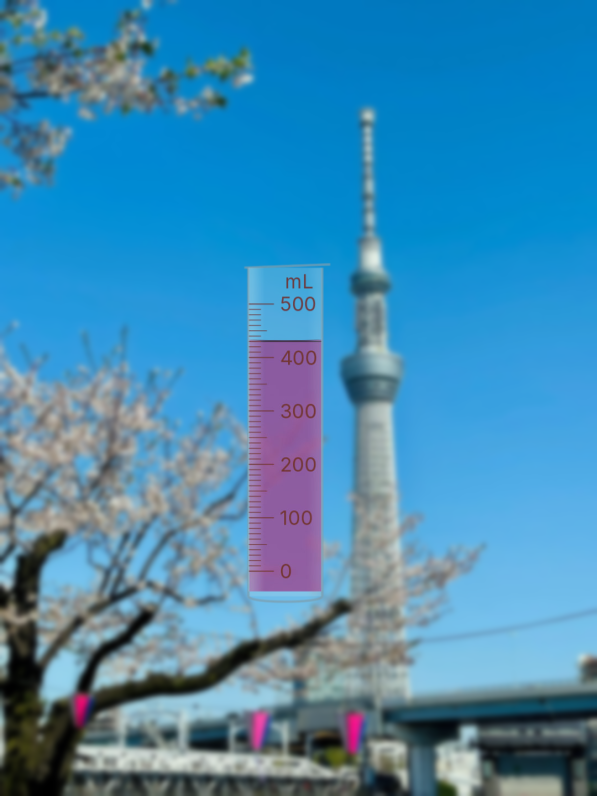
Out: {"value": 430, "unit": "mL"}
